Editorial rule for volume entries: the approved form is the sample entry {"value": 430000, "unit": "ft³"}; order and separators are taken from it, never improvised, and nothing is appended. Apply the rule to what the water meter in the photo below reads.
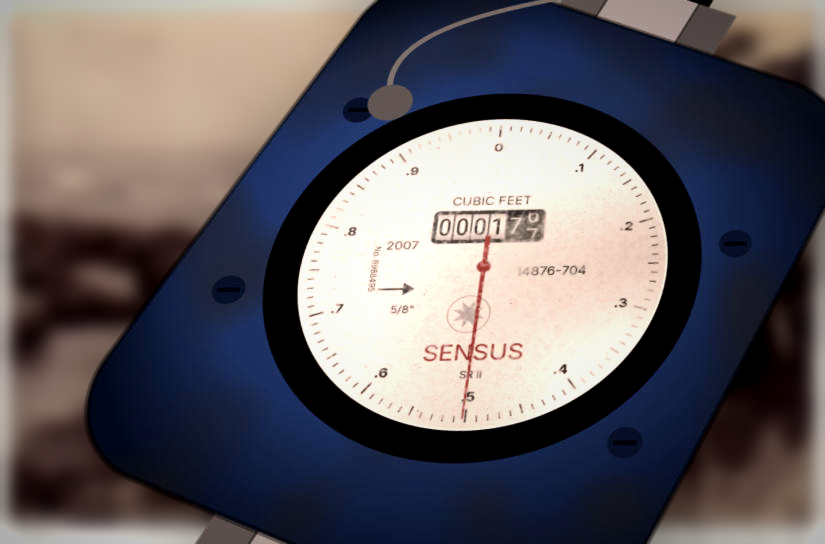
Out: {"value": 176.50, "unit": "ft³"}
